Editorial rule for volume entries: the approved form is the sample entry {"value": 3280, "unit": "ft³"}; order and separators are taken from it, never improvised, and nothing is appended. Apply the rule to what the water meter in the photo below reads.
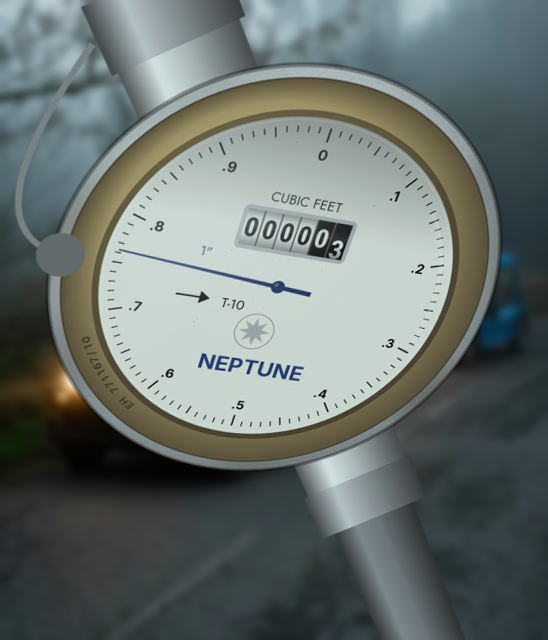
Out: {"value": 2.76, "unit": "ft³"}
